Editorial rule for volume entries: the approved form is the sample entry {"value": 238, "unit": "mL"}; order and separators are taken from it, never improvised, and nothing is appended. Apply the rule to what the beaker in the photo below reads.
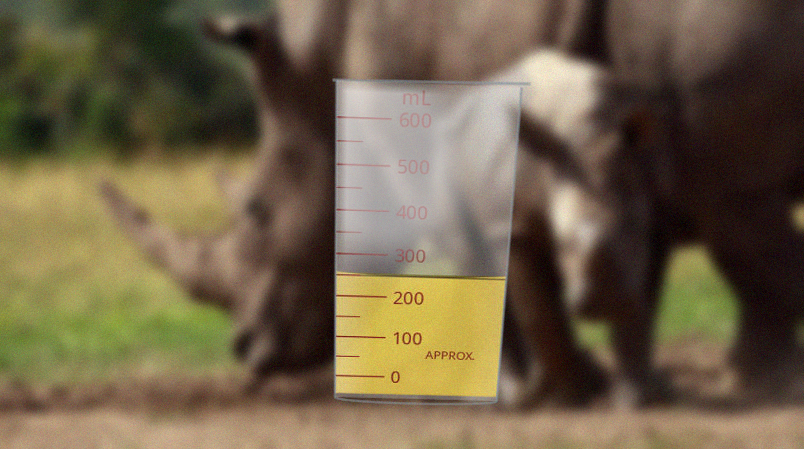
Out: {"value": 250, "unit": "mL"}
